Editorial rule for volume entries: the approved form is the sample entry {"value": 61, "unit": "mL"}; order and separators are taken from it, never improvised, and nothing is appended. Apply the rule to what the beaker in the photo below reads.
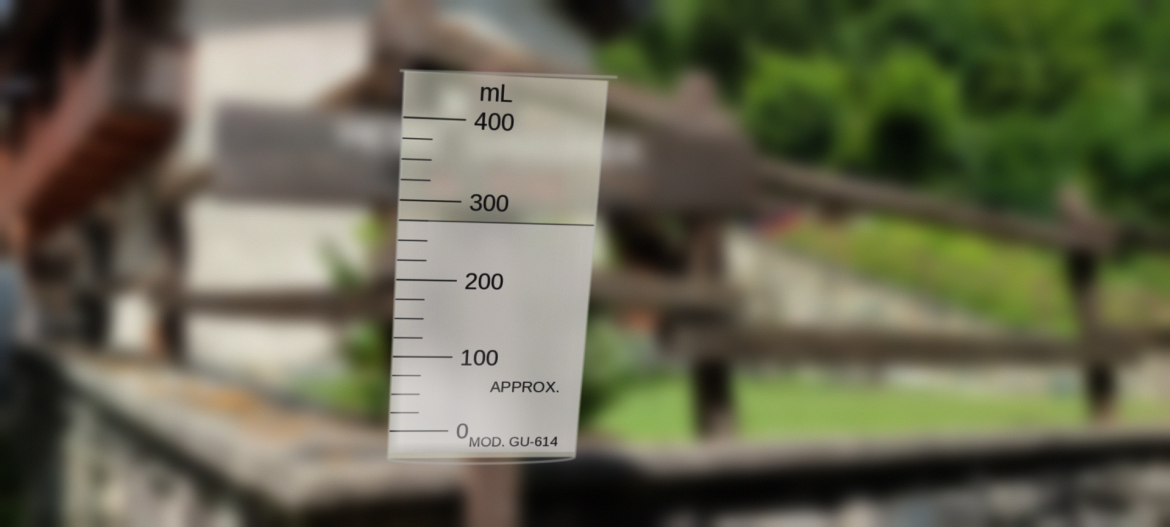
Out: {"value": 275, "unit": "mL"}
